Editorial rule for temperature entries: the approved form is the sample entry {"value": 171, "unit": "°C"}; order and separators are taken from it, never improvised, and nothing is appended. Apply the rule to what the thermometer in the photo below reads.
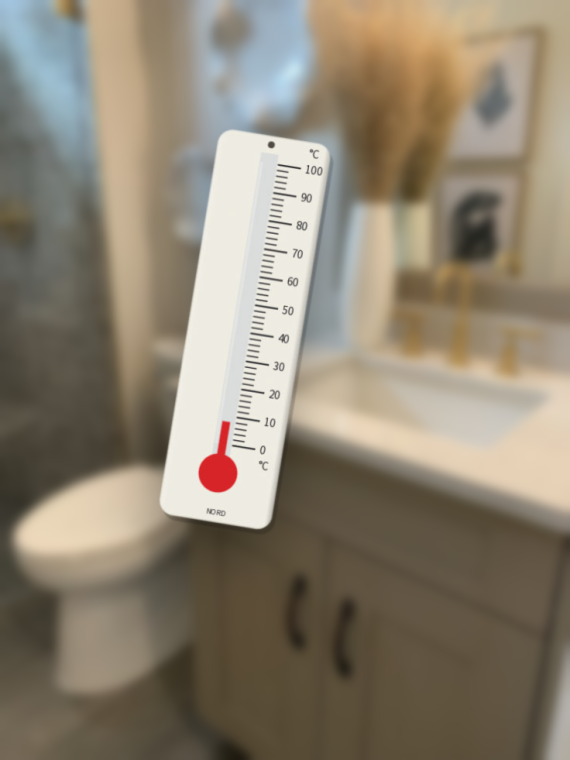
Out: {"value": 8, "unit": "°C"}
